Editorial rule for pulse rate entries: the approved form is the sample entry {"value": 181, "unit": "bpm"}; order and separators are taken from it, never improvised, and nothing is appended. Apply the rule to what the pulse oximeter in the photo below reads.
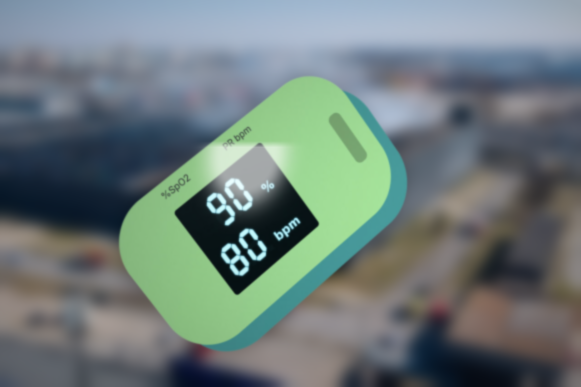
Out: {"value": 80, "unit": "bpm"}
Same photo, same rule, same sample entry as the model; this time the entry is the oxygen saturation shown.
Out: {"value": 90, "unit": "%"}
